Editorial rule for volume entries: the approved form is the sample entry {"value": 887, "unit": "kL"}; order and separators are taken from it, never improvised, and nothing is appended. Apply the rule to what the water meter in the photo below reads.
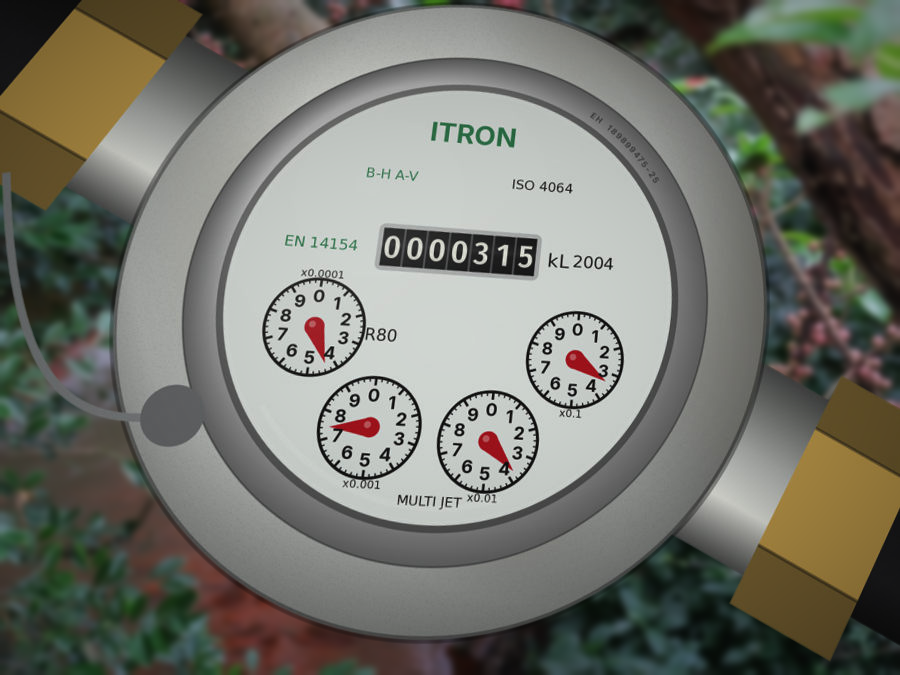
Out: {"value": 315.3374, "unit": "kL"}
